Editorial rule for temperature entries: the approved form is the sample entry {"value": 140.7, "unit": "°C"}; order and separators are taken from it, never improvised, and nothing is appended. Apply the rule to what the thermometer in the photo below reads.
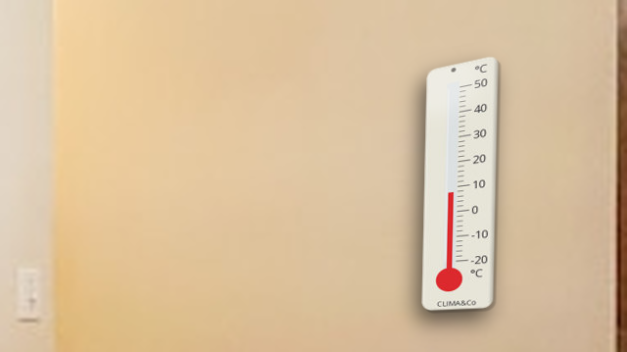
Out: {"value": 8, "unit": "°C"}
